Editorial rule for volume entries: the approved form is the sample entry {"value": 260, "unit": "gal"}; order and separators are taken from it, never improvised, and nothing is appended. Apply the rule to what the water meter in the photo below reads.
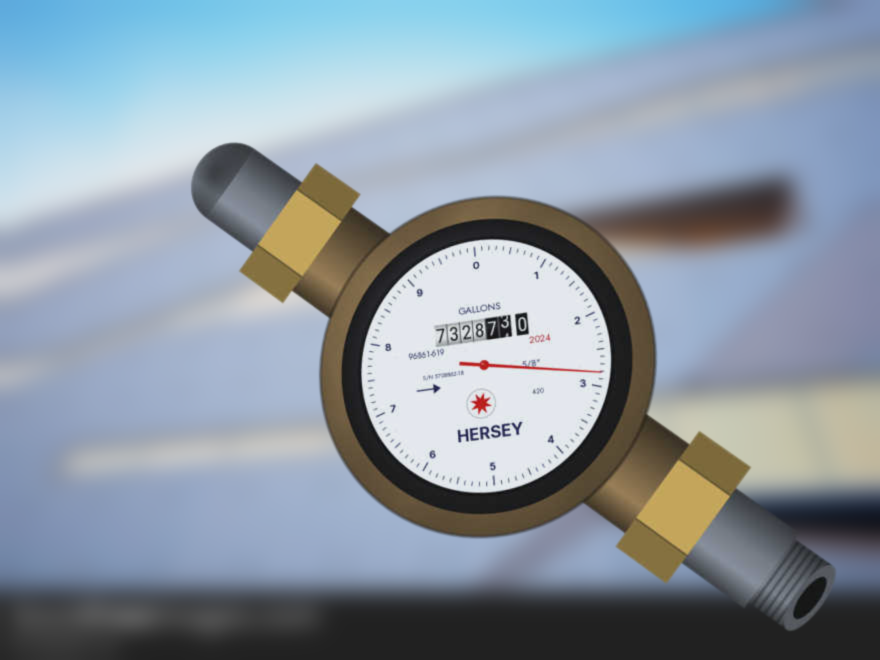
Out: {"value": 7328732.8, "unit": "gal"}
